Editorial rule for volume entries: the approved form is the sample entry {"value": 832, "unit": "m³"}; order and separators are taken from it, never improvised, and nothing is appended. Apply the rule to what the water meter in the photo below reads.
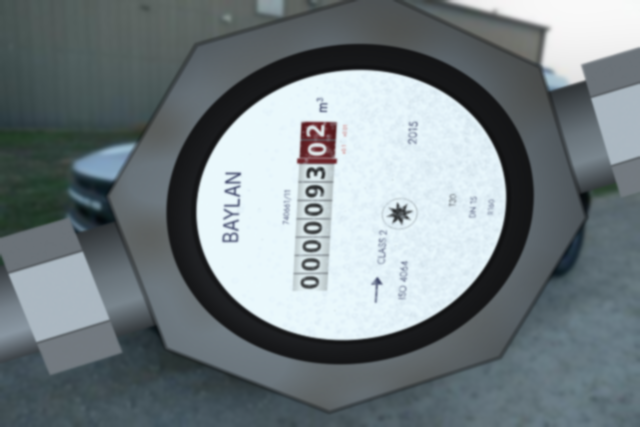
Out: {"value": 93.02, "unit": "m³"}
